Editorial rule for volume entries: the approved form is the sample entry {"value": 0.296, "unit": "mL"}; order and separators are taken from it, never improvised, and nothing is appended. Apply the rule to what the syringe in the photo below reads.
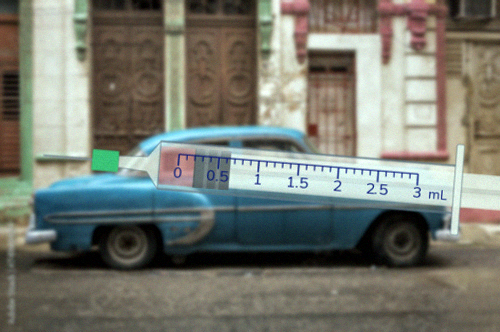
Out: {"value": 0.2, "unit": "mL"}
